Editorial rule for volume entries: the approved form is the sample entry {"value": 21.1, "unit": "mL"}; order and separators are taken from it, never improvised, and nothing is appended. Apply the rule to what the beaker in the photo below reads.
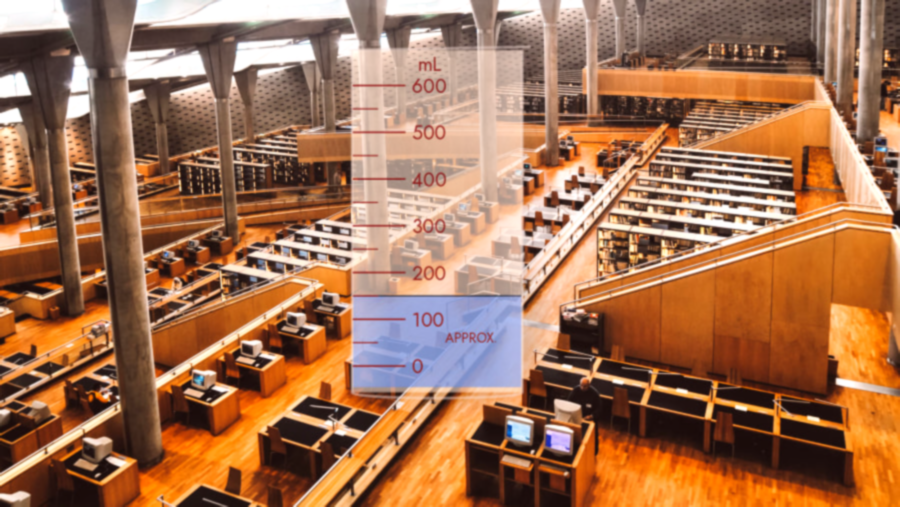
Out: {"value": 150, "unit": "mL"}
